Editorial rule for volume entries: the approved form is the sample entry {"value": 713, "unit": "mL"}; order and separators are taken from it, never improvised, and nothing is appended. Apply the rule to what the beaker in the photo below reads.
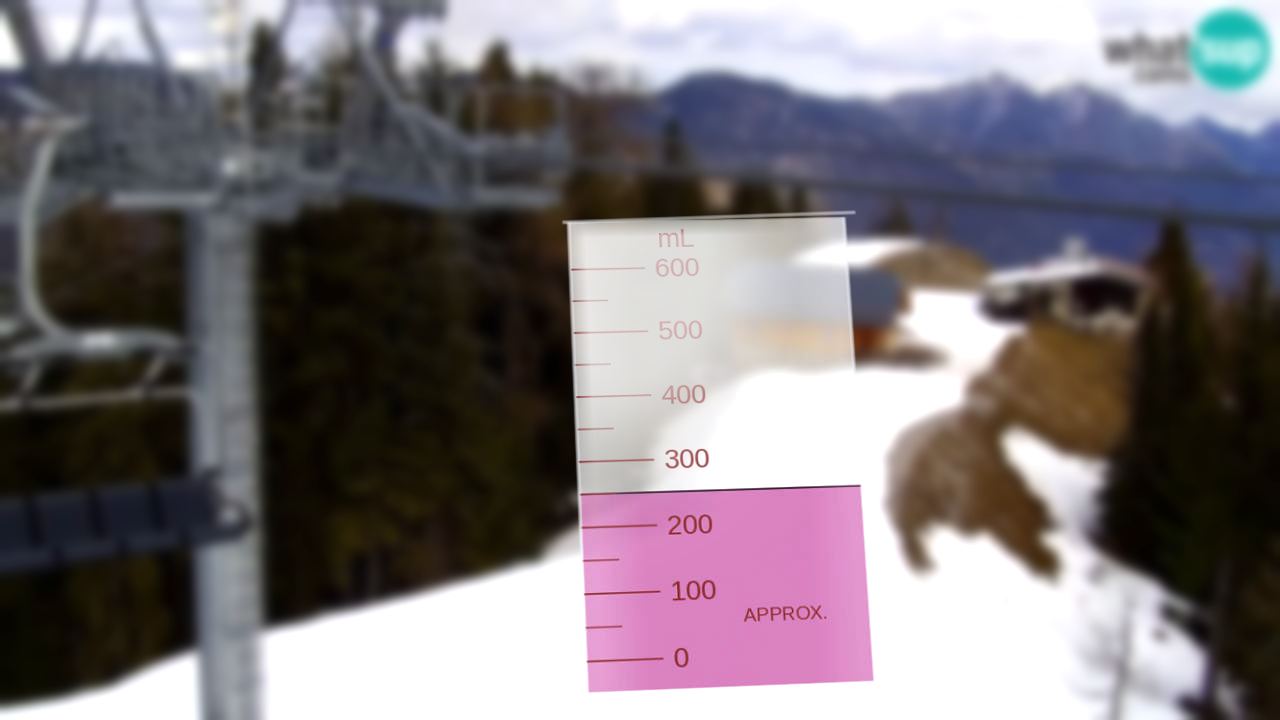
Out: {"value": 250, "unit": "mL"}
